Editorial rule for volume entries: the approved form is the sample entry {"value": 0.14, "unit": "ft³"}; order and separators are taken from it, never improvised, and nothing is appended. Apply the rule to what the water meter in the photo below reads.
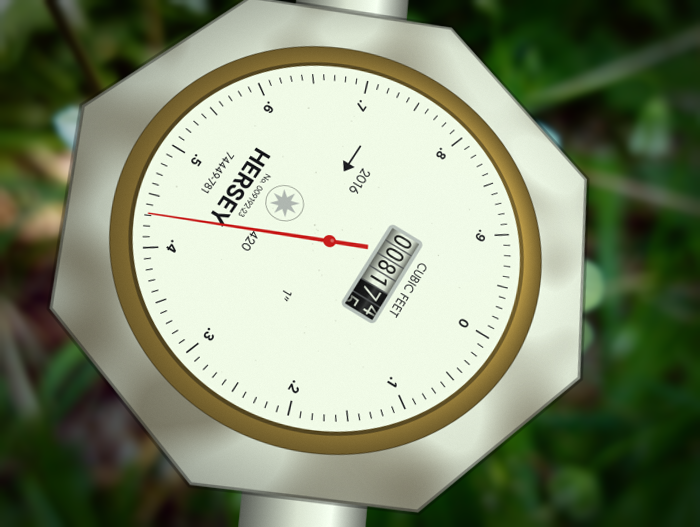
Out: {"value": 8174.43, "unit": "ft³"}
